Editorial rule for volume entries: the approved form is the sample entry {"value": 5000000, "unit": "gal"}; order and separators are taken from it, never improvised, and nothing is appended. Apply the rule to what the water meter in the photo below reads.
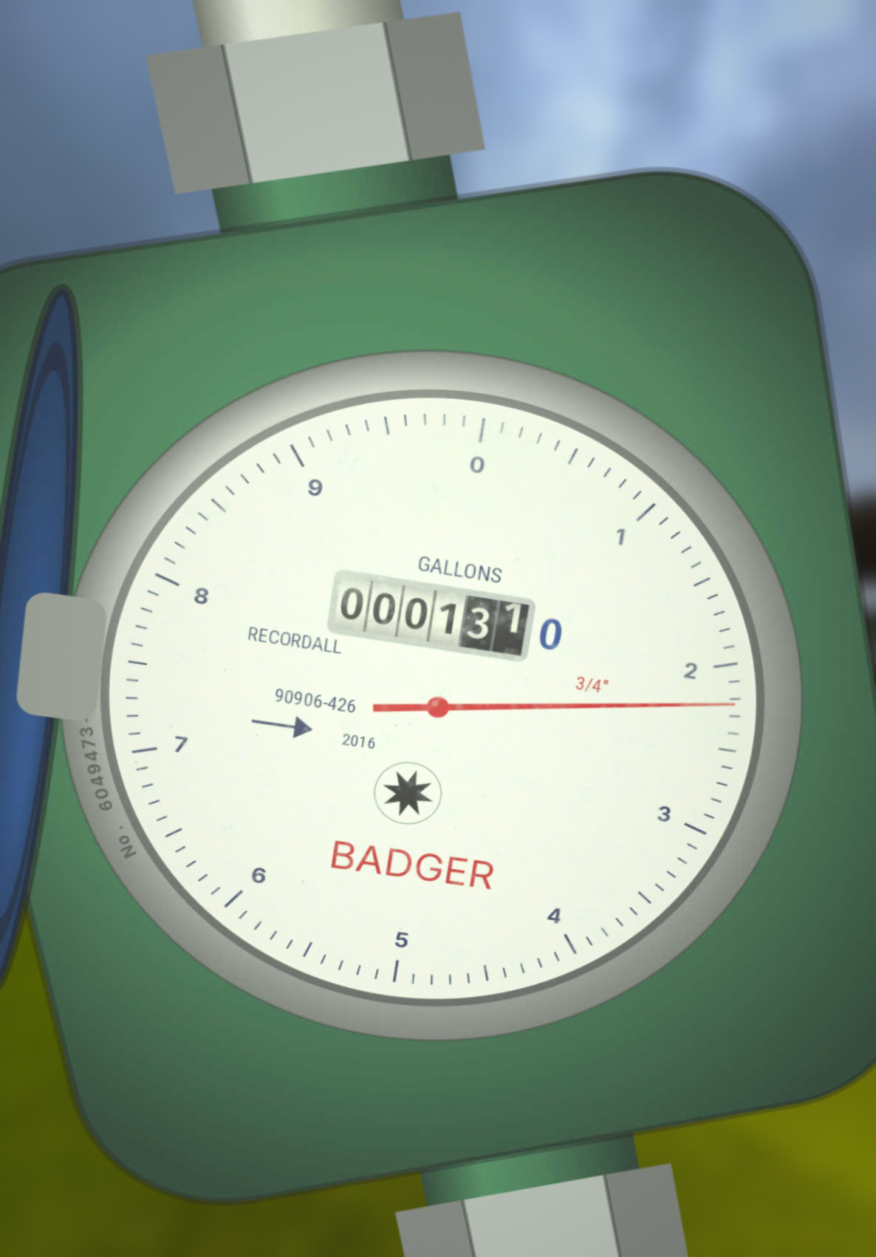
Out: {"value": 1312.2, "unit": "gal"}
